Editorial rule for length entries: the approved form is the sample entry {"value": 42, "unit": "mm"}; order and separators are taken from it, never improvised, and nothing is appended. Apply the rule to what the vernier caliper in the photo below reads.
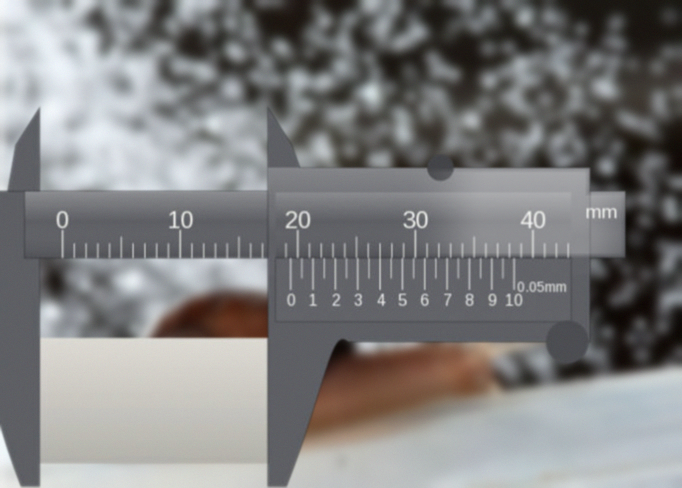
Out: {"value": 19.4, "unit": "mm"}
